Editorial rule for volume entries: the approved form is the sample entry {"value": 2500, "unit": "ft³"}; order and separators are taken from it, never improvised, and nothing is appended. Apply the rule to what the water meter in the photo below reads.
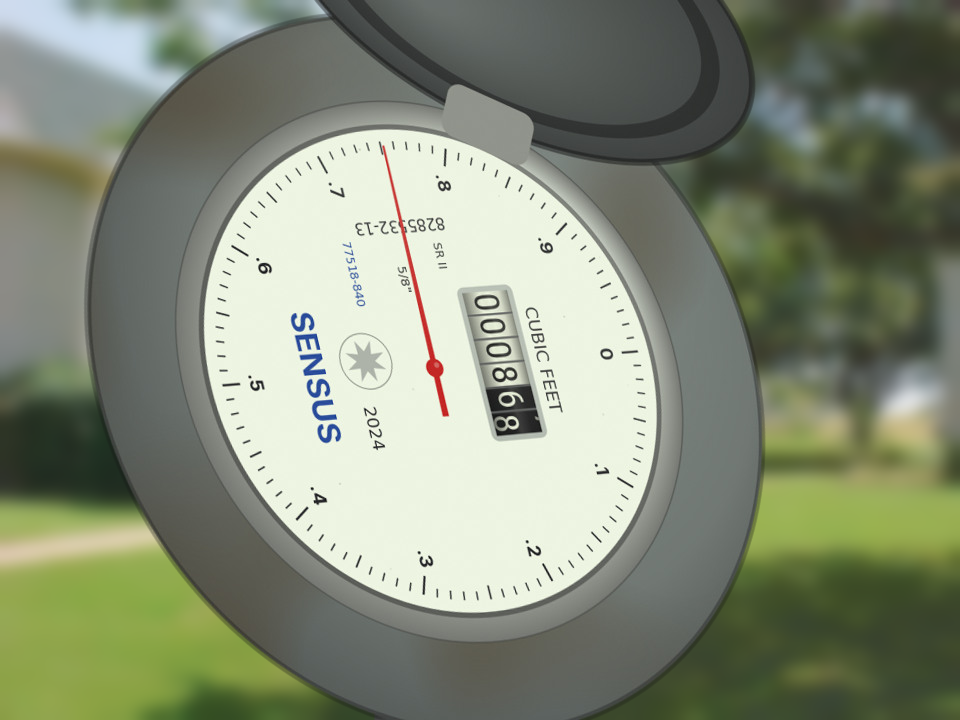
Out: {"value": 867.75, "unit": "ft³"}
